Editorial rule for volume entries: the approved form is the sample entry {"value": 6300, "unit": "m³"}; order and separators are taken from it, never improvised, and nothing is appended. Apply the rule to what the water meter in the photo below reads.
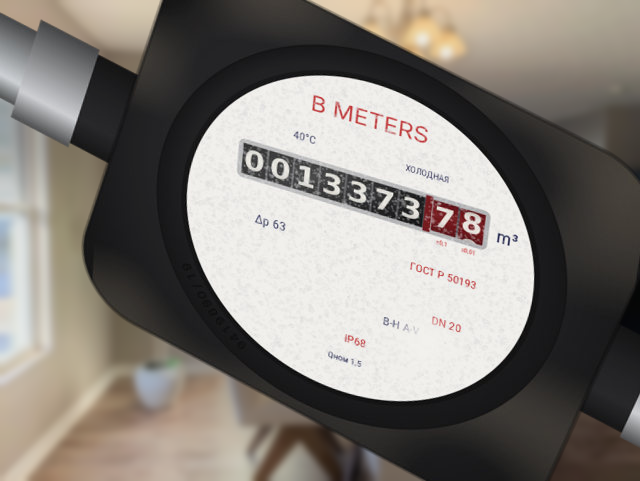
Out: {"value": 13373.78, "unit": "m³"}
